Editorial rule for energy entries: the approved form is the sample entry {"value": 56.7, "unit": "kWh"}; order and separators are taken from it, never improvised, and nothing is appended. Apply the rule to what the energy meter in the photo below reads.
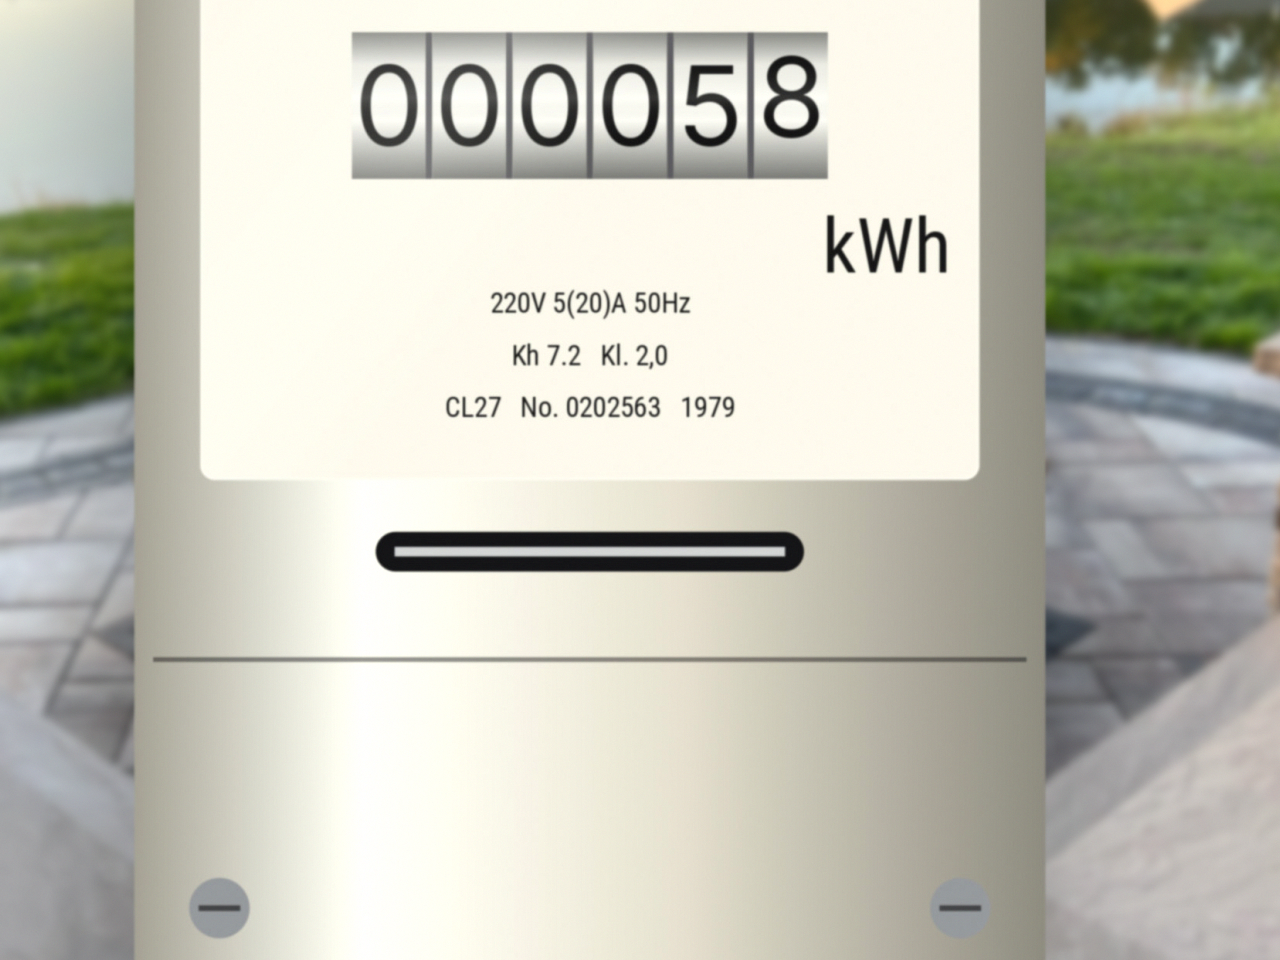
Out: {"value": 58, "unit": "kWh"}
